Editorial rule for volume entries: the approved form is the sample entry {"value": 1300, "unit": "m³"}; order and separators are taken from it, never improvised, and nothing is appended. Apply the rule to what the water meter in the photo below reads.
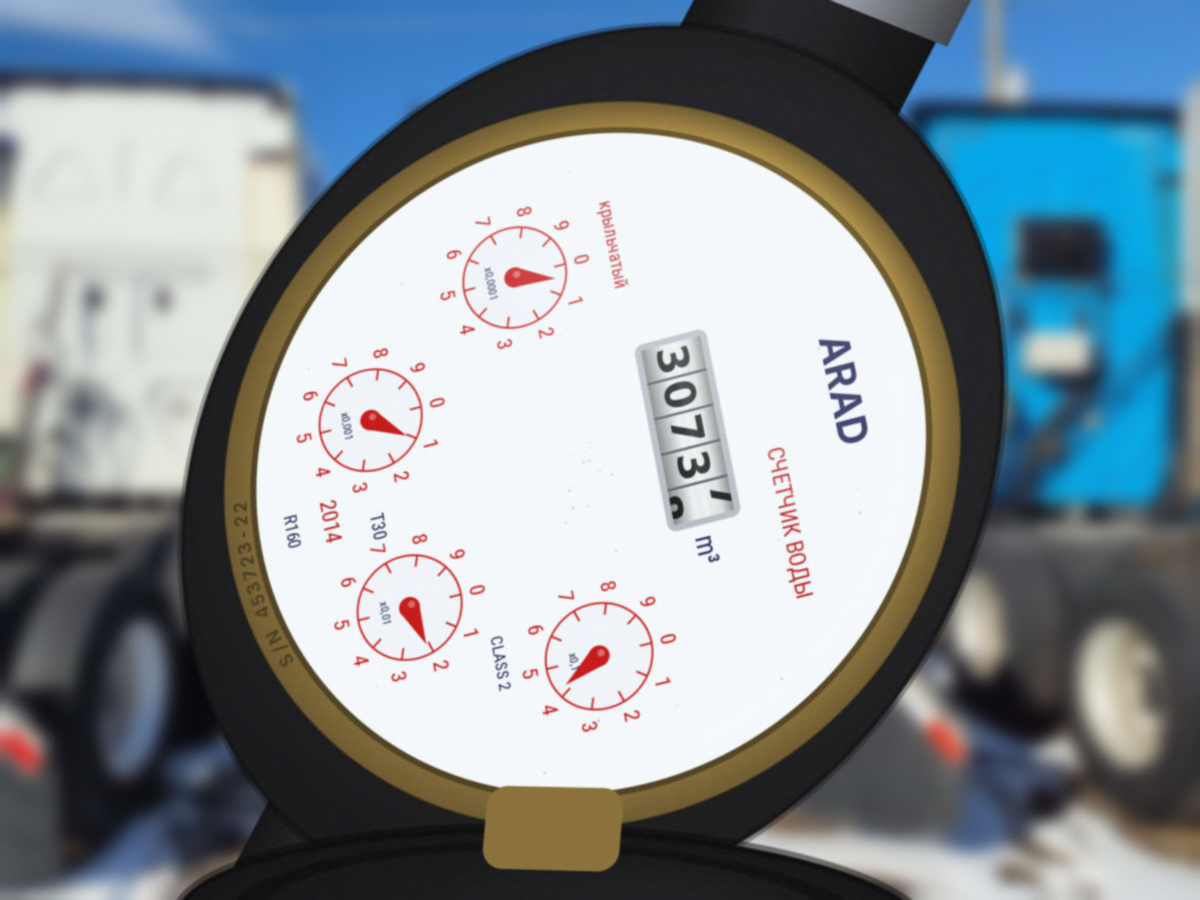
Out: {"value": 30737.4210, "unit": "m³"}
